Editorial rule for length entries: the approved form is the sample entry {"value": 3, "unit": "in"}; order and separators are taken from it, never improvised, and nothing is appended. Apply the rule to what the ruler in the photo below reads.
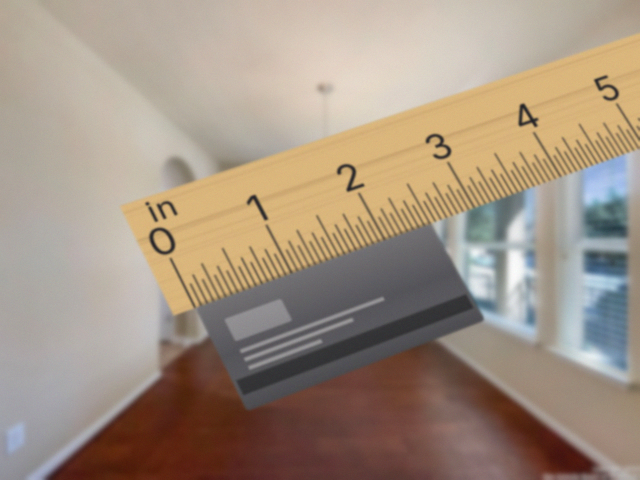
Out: {"value": 2.5, "unit": "in"}
